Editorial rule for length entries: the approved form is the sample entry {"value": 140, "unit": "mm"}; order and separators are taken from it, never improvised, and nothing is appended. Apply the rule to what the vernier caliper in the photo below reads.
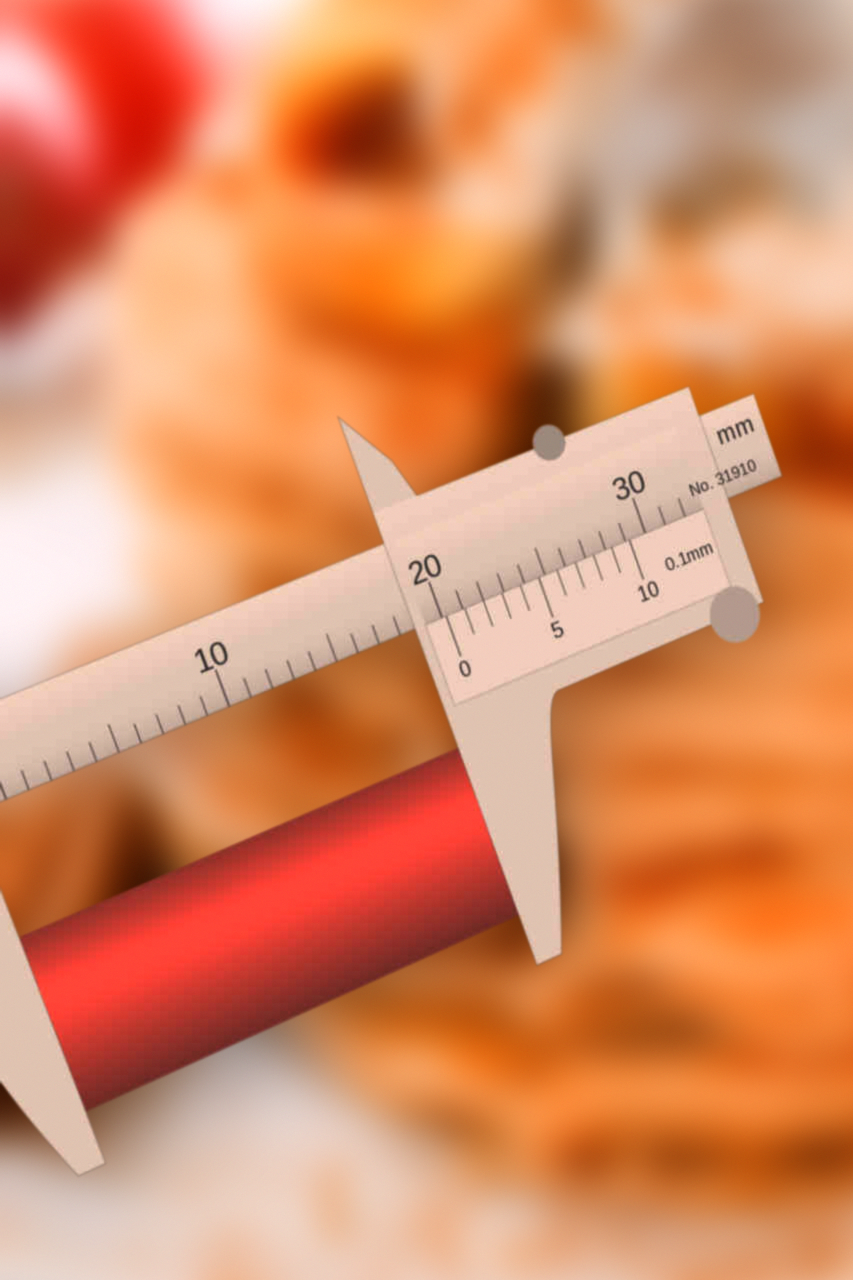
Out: {"value": 20.2, "unit": "mm"}
